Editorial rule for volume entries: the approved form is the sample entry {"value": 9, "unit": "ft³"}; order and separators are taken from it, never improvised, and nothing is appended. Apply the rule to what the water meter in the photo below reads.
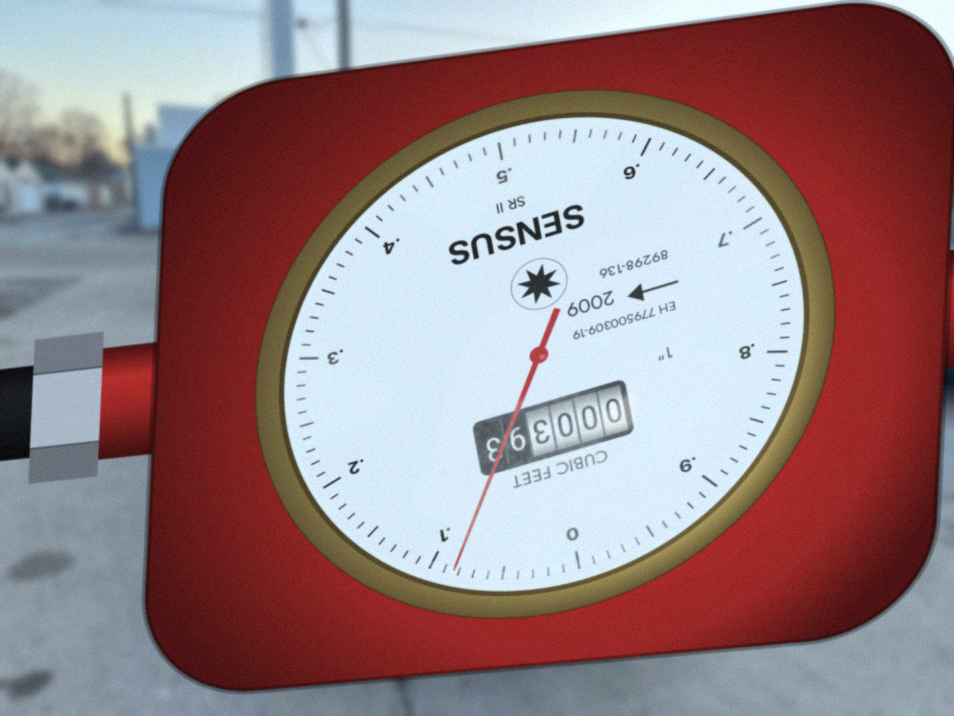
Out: {"value": 393.08, "unit": "ft³"}
